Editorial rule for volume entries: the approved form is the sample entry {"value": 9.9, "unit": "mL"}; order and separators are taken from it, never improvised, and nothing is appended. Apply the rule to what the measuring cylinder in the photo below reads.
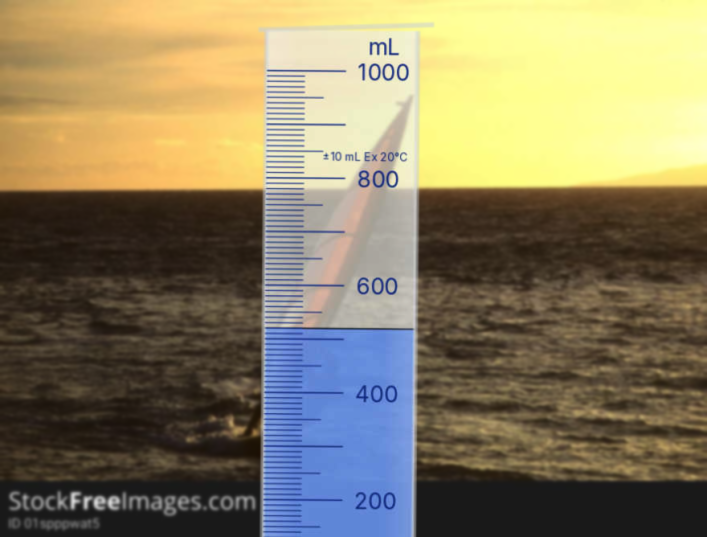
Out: {"value": 520, "unit": "mL"}
